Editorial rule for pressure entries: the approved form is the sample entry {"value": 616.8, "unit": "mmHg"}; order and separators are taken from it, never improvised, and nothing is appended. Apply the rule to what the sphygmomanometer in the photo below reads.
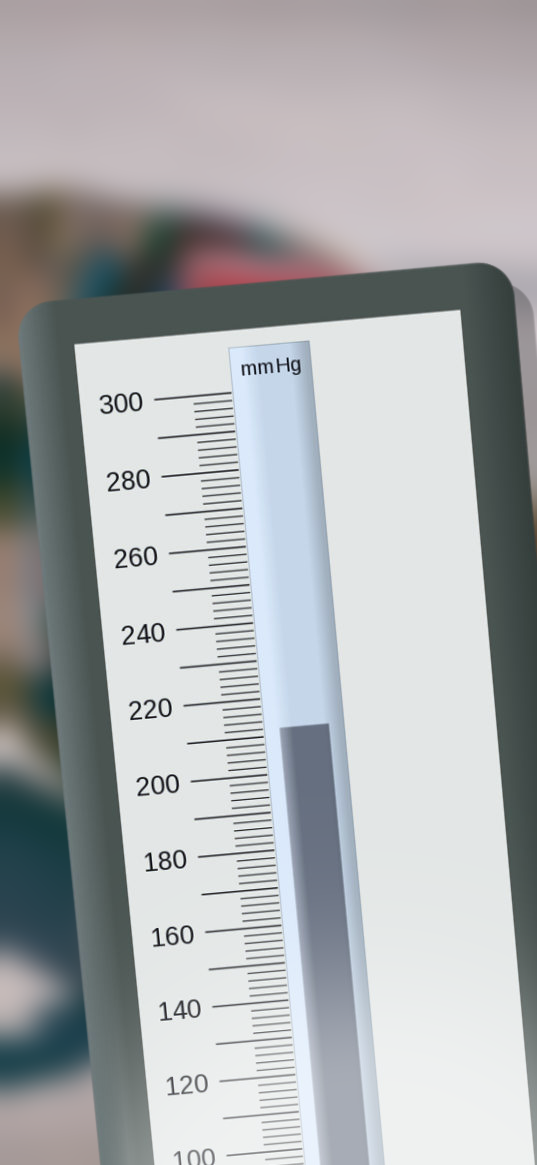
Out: {"value": 212, "unit": "mmHg"}
